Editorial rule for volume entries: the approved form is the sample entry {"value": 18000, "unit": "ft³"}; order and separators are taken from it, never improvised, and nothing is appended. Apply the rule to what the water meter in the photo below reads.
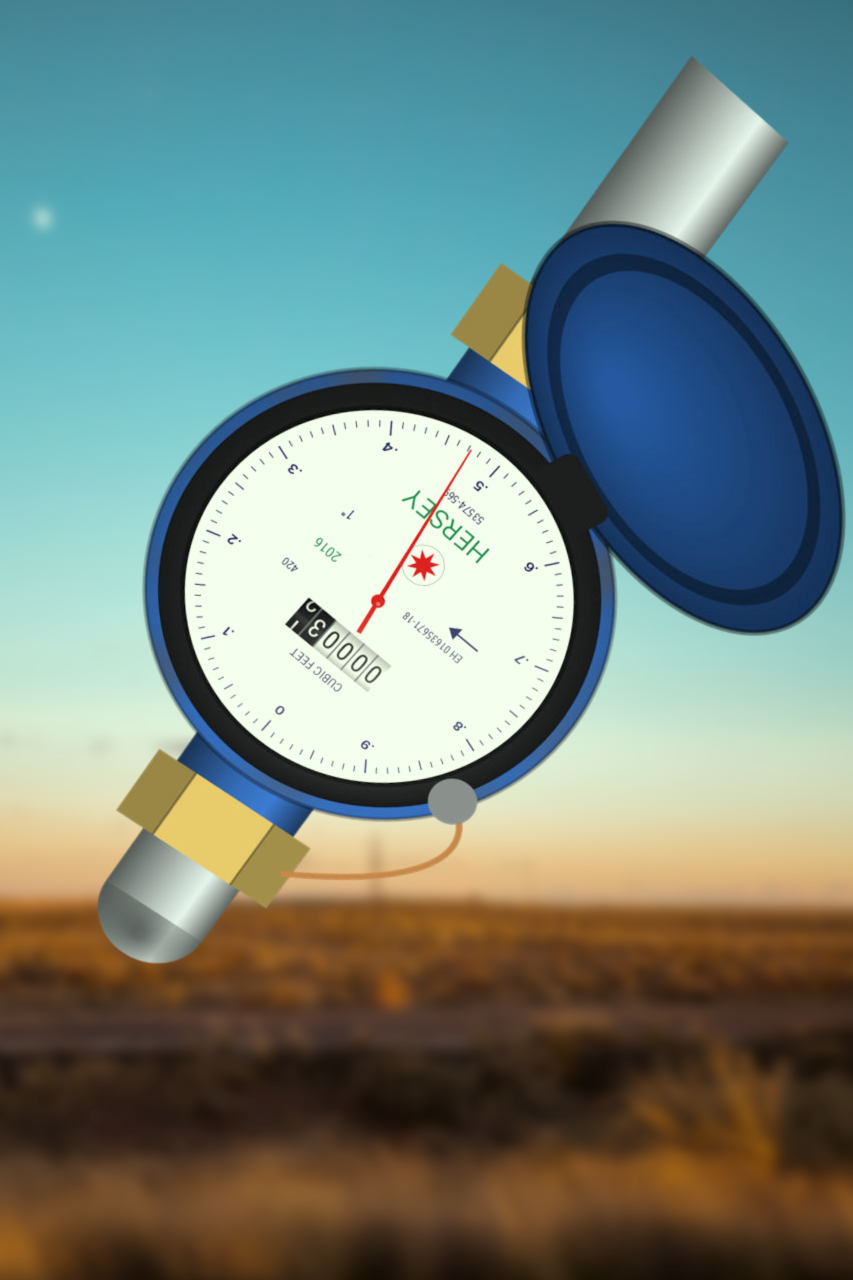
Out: {"value": 31.47, "unit": "ft³"}
